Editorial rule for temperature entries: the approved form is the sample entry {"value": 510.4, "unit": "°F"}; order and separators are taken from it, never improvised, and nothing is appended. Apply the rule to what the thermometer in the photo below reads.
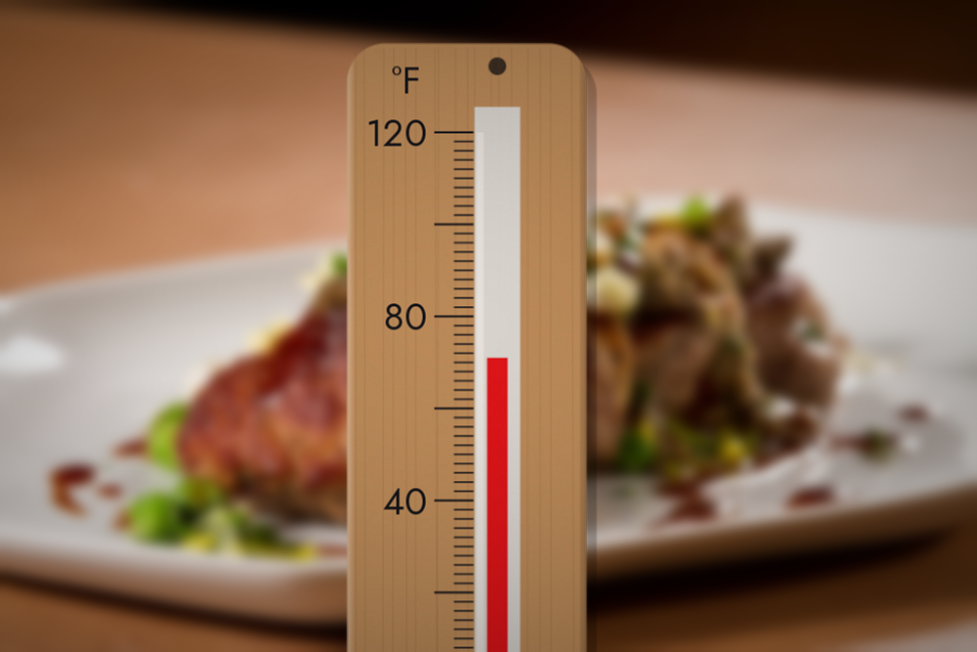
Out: {"value": 71, "unit": "°F"}
